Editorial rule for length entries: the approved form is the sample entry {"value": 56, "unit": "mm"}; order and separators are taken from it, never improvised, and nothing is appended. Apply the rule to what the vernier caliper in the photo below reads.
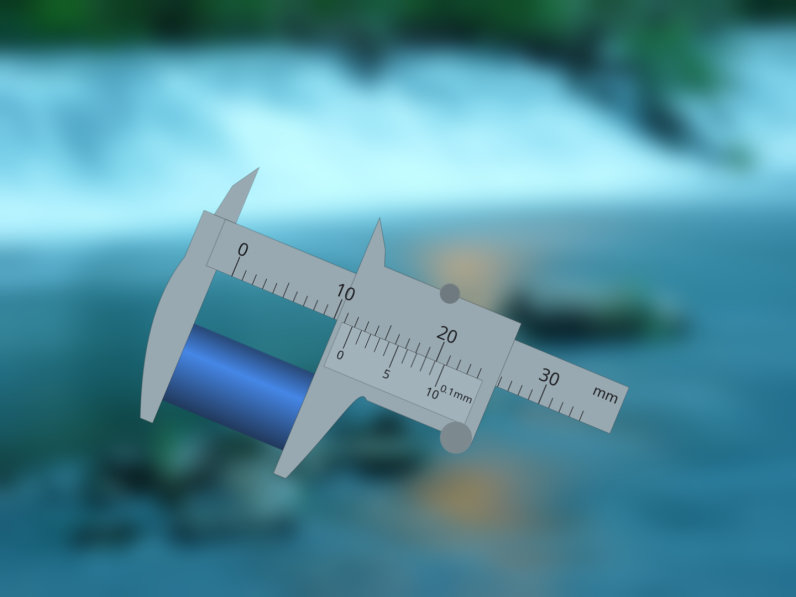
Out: {"value": 11.8, "unit": "mm"}
